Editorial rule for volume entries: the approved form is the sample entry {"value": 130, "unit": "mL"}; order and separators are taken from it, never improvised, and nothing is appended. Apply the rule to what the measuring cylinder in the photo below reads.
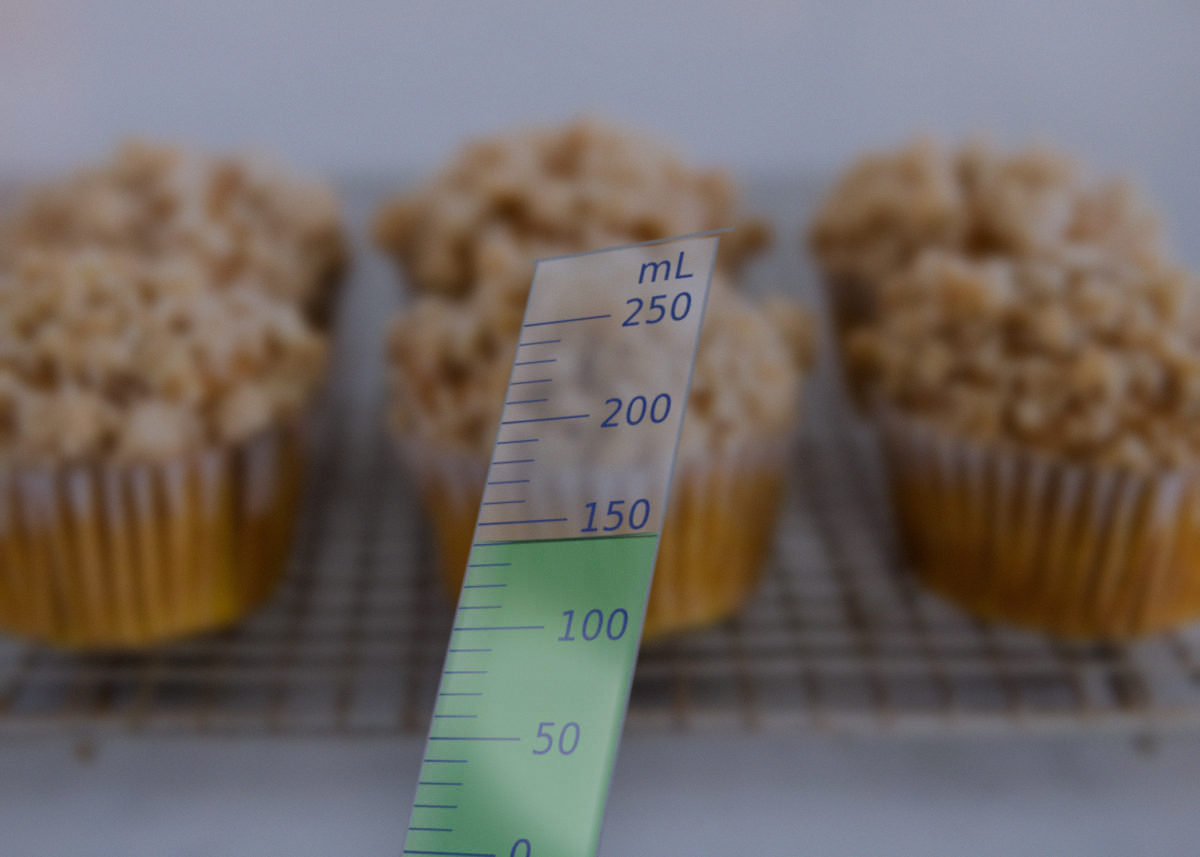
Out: {"value": 140, "unit": "mL"}
